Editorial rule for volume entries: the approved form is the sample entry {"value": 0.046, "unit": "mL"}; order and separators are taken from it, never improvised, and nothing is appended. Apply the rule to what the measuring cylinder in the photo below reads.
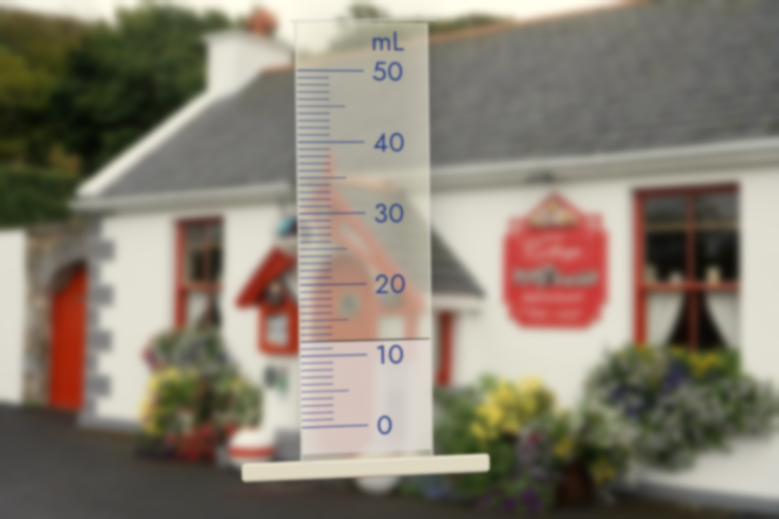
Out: {"value": 12, "unit": "mL"}
